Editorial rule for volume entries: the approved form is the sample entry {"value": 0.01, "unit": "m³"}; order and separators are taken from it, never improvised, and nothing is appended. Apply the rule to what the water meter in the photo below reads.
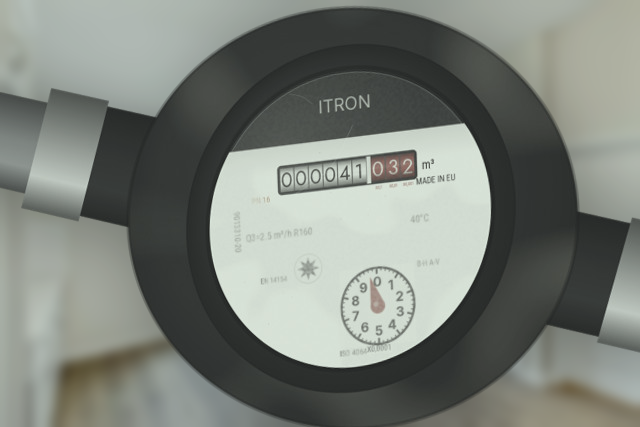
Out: {"value": 41.0319, "unit": "m³"}
